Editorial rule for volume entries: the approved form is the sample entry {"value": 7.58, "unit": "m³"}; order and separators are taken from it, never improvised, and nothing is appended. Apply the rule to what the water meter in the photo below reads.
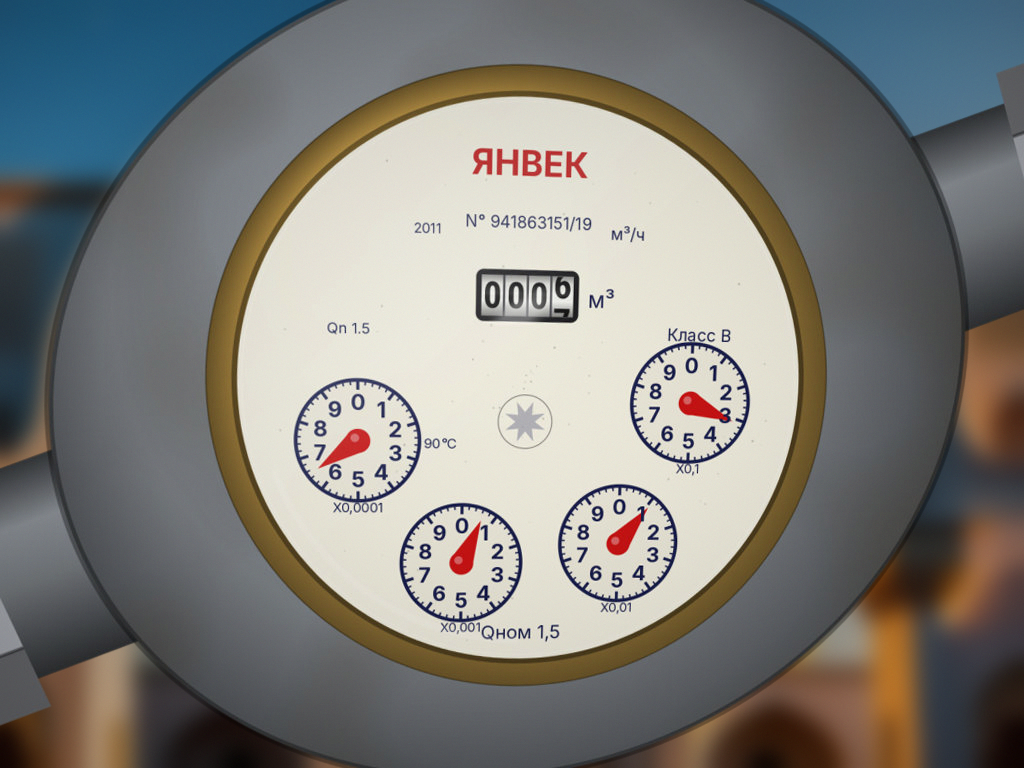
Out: {"value": 6.3106, "unit": "m³"}
